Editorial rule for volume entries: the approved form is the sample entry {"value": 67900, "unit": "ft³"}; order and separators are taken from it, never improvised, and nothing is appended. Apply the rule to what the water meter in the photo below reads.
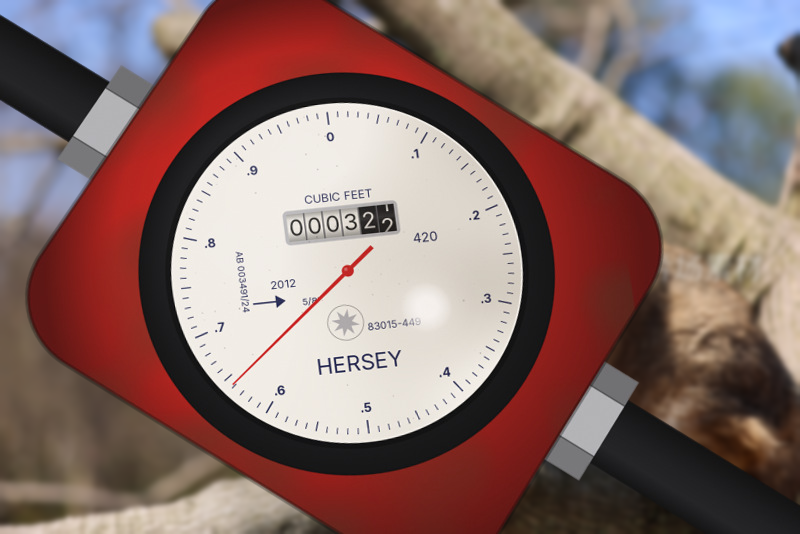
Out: {"value": 321.64, "unit": "ft³"}
